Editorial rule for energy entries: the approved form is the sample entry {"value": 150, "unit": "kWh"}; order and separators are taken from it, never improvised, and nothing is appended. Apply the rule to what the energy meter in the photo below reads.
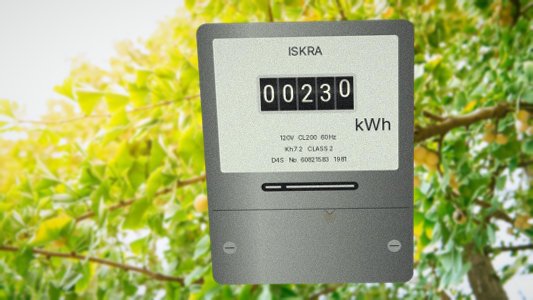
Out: {"value": 230, "unit": "kWh"}
